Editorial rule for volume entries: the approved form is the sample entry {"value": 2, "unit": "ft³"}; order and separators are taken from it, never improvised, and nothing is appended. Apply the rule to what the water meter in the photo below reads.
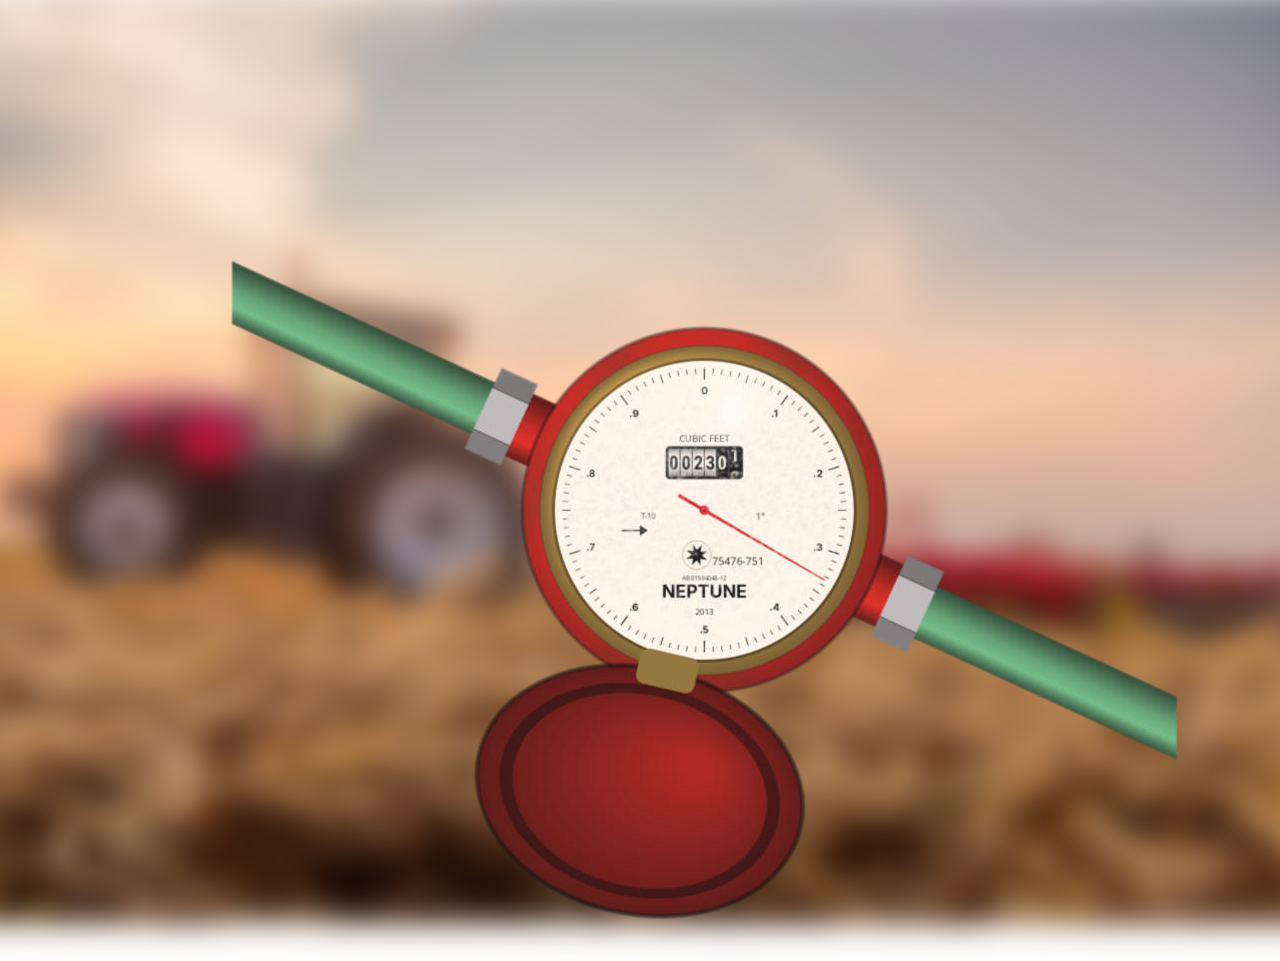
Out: {"value": 2301.33, "unit": "ft³"}
